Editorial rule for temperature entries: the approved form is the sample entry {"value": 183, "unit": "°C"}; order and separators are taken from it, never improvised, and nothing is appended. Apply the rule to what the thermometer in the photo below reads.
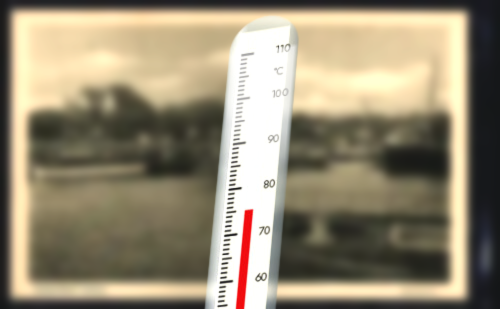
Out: {"value": 75, "unit": "°C"}
